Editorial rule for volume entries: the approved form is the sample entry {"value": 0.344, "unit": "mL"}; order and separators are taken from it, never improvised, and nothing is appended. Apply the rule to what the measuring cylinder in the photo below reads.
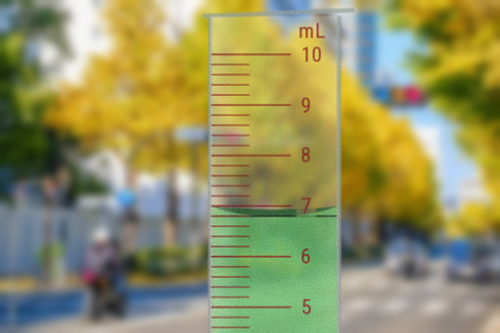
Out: {"value": 6.8, "unit": "mL"}
